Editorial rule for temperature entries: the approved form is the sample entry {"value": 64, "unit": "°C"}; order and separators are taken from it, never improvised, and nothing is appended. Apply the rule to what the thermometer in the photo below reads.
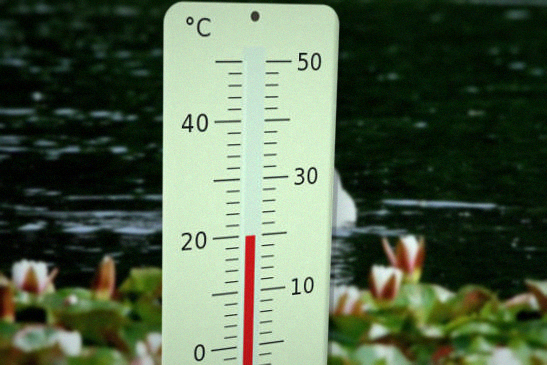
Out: {"value": 20, "unit": "°C"}
